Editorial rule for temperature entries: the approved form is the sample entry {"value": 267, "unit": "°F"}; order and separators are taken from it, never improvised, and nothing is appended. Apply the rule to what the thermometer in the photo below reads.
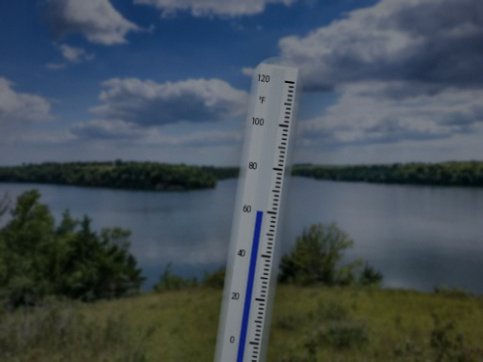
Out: {"value": 60, "unit": "°F"}
